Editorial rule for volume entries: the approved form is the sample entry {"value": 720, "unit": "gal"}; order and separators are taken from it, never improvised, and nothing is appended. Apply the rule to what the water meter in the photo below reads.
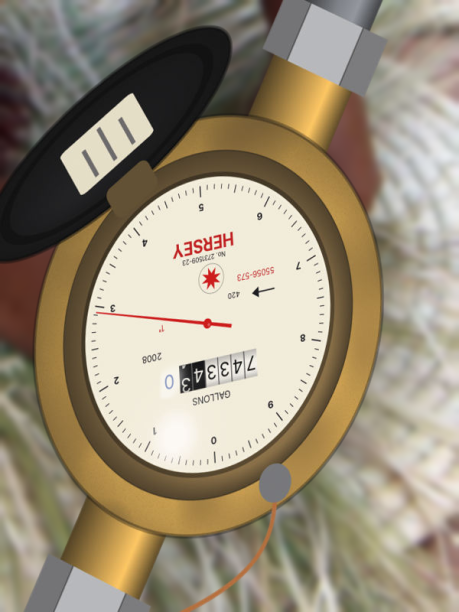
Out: {"value": 7433432.9, "unit": "gal"}
